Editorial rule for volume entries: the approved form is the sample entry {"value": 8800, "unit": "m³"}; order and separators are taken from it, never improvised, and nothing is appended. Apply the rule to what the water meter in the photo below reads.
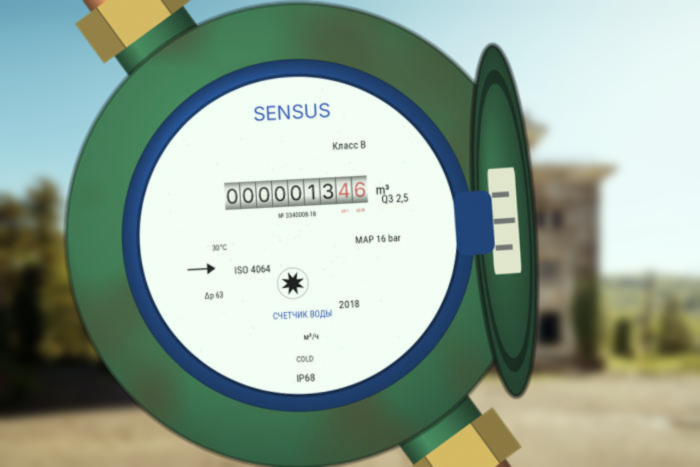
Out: {"value": 13.46, "unit": "m³"}
